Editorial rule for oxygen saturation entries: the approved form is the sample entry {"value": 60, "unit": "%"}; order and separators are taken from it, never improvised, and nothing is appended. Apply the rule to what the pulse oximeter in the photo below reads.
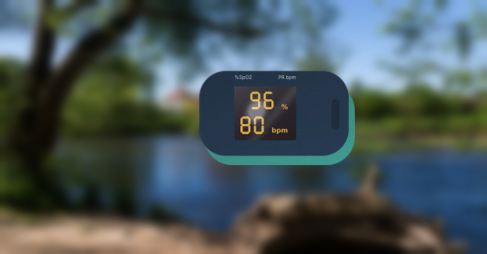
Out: {"value": 96, "unit": "%"}
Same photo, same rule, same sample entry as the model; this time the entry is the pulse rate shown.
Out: {"value": 80, "unit": "bpm"}
